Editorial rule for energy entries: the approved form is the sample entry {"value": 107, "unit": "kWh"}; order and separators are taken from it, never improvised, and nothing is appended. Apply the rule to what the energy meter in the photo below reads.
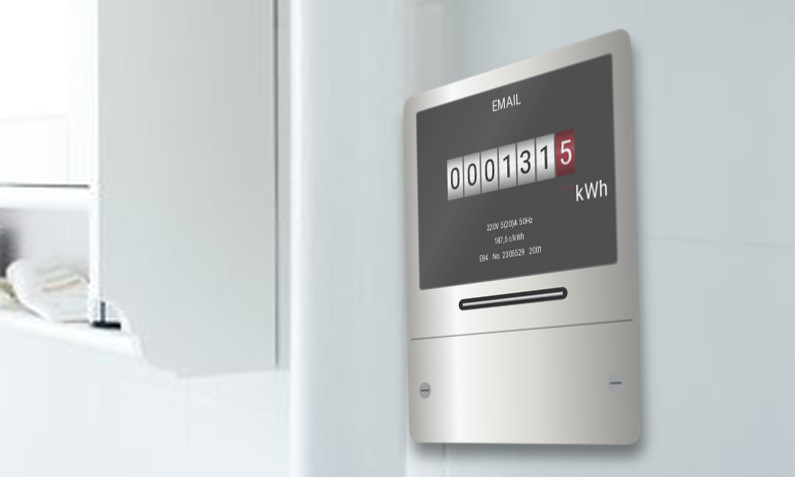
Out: {"value": 131.5, "unit": "kWh"}
